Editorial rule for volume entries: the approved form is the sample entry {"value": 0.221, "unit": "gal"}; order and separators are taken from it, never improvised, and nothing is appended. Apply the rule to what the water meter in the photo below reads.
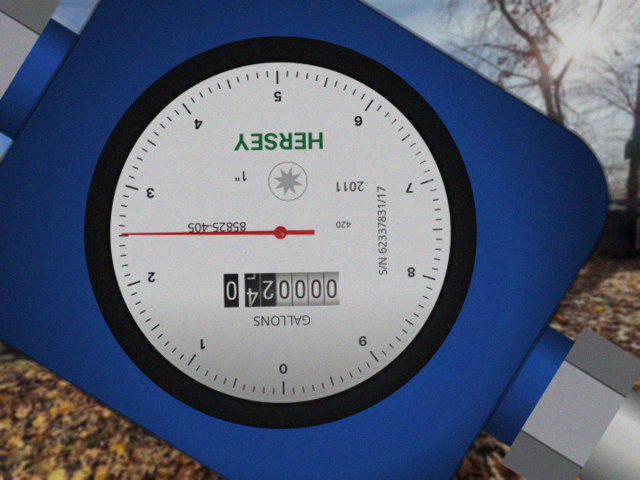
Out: {"value": 242.5, "unit": "gal"}
